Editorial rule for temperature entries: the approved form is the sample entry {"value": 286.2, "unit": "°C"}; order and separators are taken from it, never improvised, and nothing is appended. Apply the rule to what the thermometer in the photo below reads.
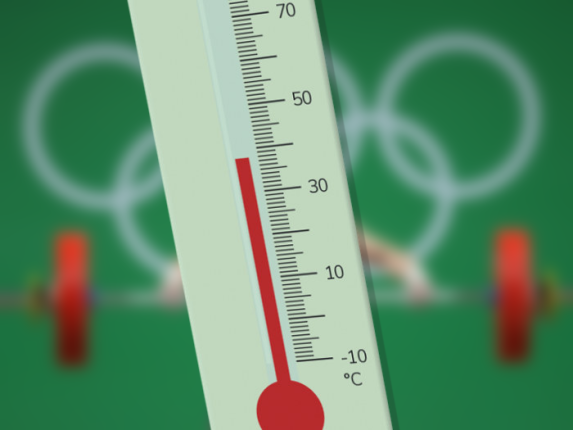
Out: {"value": 38, "unit": "°C"}
